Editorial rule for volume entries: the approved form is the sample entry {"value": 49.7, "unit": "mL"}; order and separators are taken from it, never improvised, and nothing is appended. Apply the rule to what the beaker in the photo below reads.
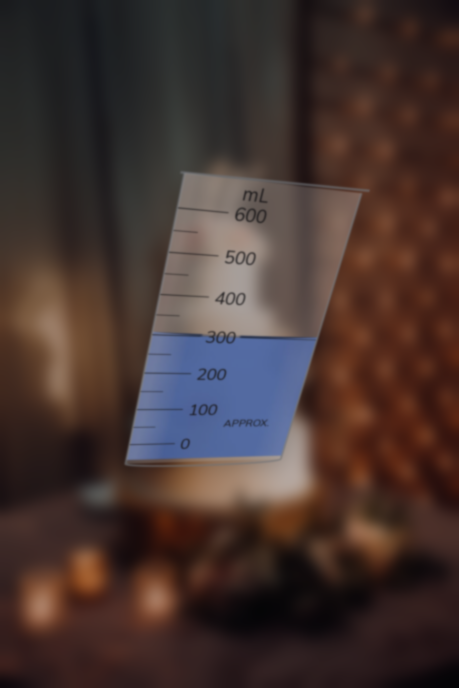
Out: {"value": 300, "unit": "mL"}
